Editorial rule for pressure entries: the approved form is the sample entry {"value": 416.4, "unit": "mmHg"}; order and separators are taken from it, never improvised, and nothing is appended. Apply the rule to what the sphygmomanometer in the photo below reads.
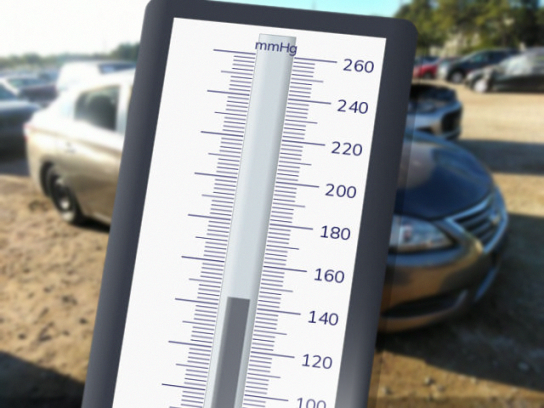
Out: {"value": 144, "unit": "mmHg"}
